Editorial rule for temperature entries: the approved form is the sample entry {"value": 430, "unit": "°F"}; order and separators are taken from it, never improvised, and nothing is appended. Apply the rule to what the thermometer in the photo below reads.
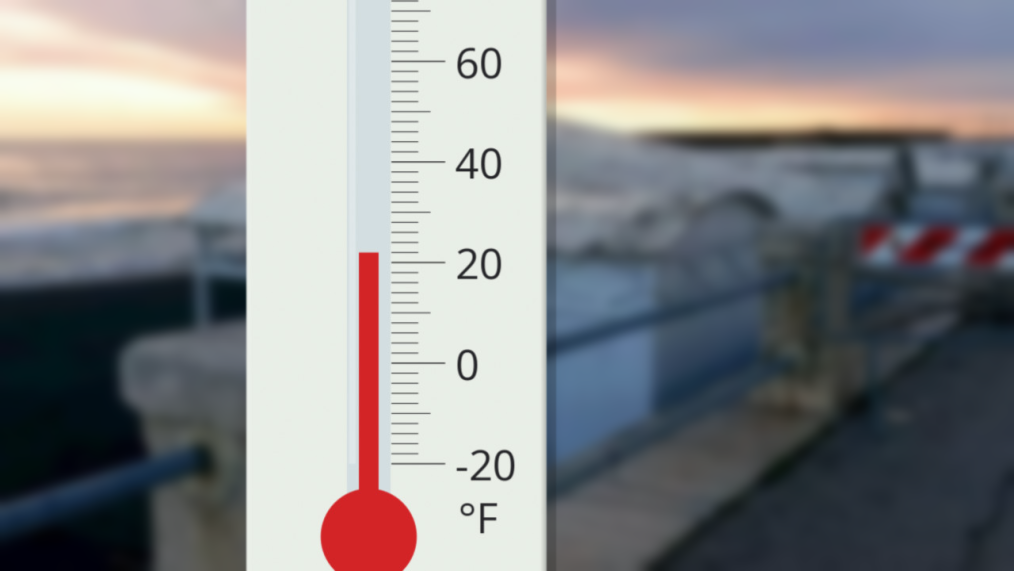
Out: {"value": 22, "unit": "°F"}
